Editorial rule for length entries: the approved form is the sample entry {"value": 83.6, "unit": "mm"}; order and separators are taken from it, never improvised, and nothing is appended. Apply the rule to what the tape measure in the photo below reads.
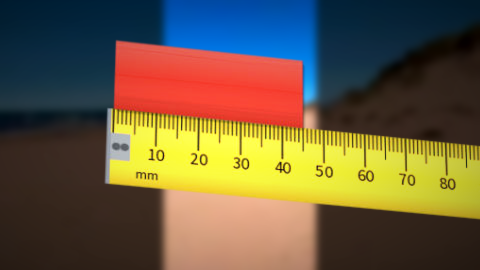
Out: {"value": 45, "unit": "mm"}
